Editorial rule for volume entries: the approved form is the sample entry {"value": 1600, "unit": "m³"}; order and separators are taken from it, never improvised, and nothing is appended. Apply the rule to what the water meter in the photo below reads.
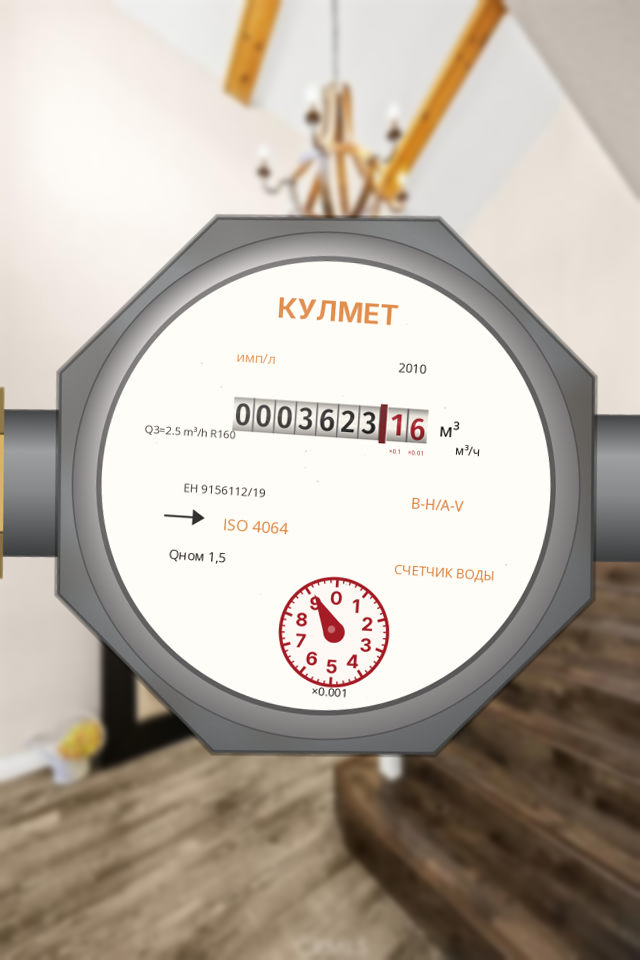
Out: {"value": 3623.159, "unit": "m³"}
